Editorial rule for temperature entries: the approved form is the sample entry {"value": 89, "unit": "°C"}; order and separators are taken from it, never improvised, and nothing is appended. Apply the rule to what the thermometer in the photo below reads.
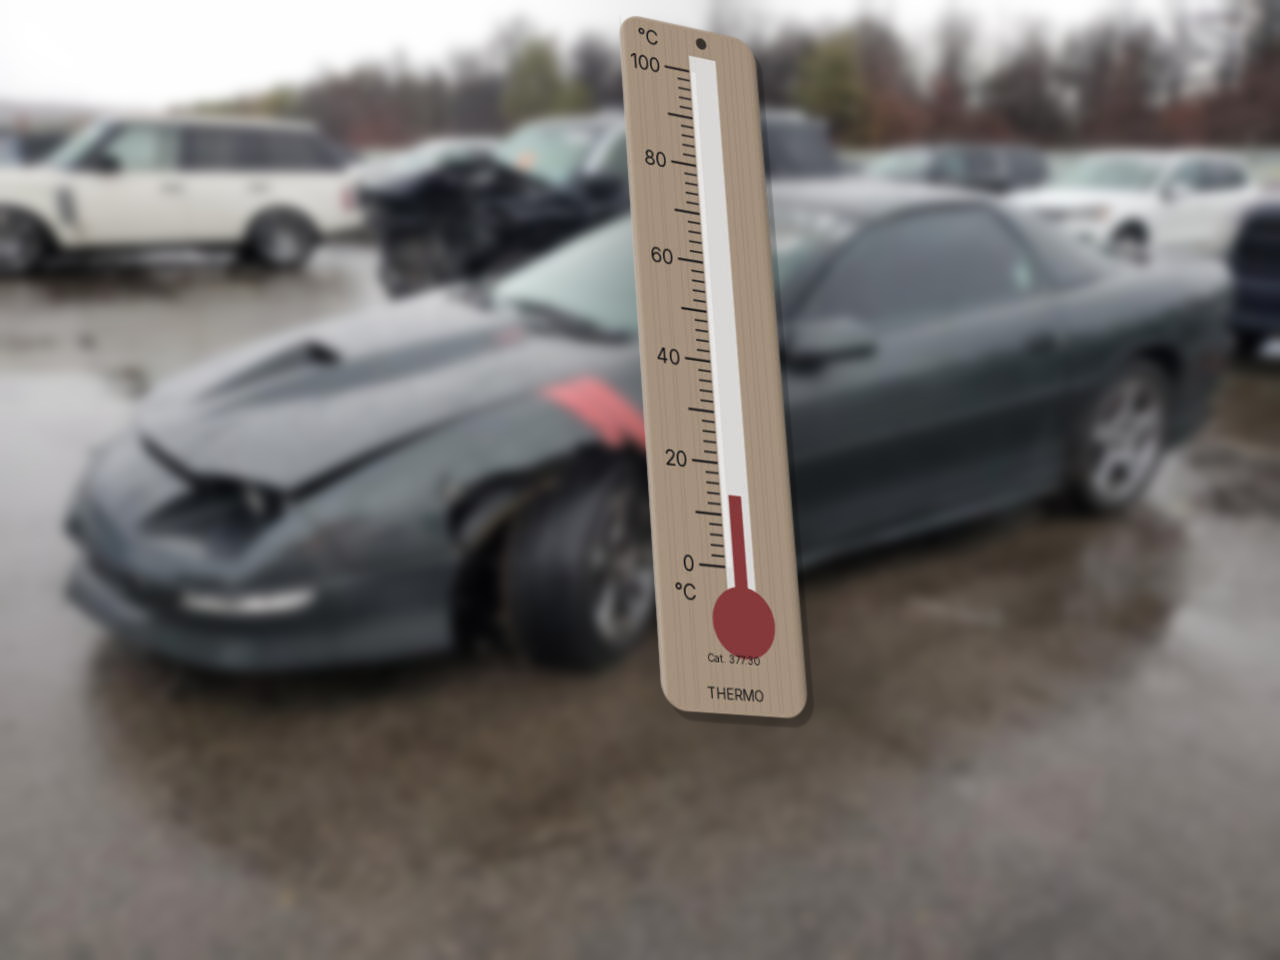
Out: {"value": 14, "unit": "°C"}
